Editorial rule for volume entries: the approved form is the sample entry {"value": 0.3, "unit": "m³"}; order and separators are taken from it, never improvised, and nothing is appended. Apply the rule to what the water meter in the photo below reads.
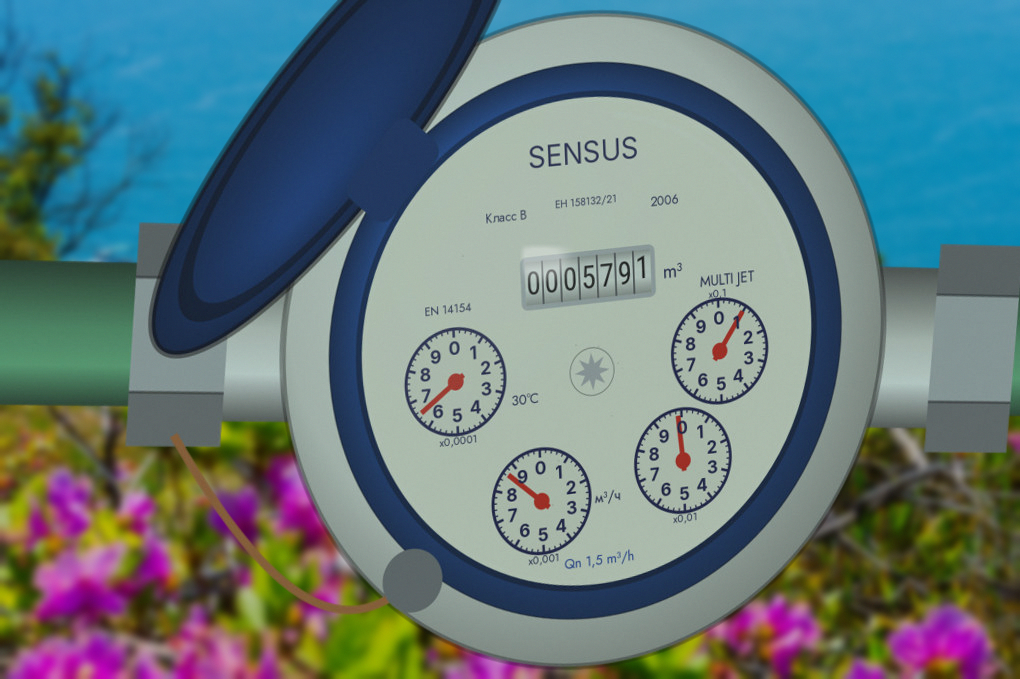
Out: {"value": 5791.0986, "unit": "m³"}
